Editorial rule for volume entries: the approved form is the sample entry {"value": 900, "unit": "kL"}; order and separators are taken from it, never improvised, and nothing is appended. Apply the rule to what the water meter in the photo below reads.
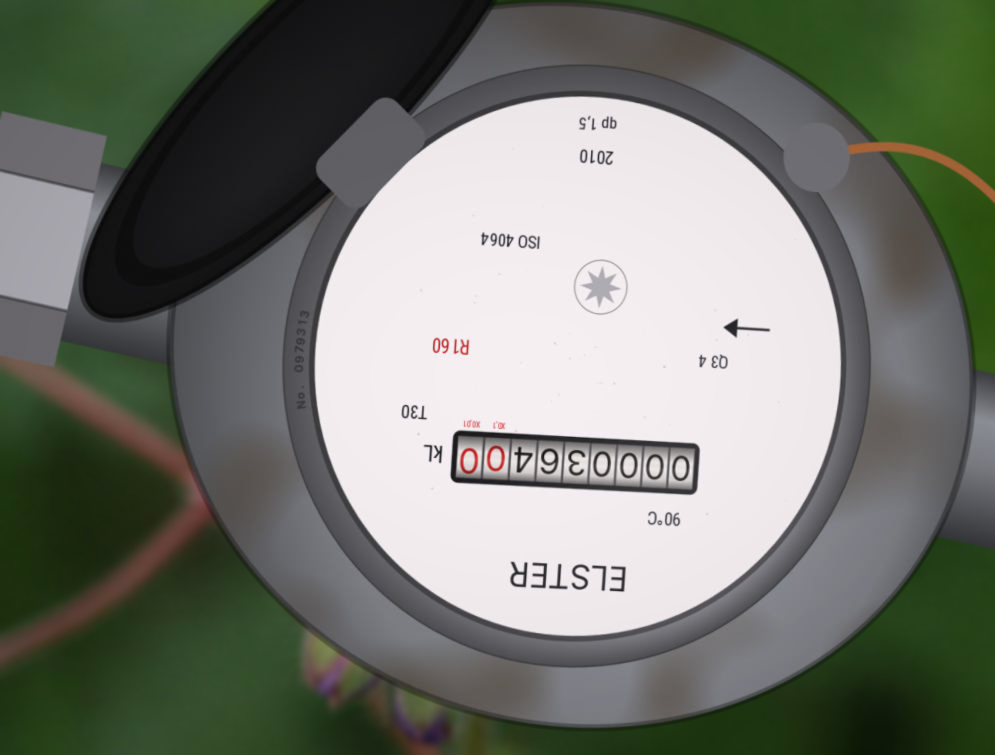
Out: {"value": 364.00, "unit": "kL"}
